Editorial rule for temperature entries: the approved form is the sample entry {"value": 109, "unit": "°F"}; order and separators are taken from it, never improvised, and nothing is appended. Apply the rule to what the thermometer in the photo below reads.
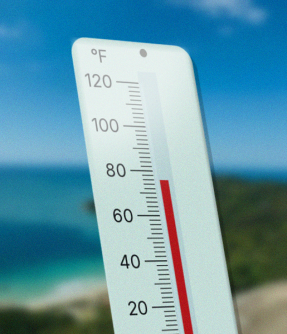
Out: {"value": 76, "unit": "°F"}
